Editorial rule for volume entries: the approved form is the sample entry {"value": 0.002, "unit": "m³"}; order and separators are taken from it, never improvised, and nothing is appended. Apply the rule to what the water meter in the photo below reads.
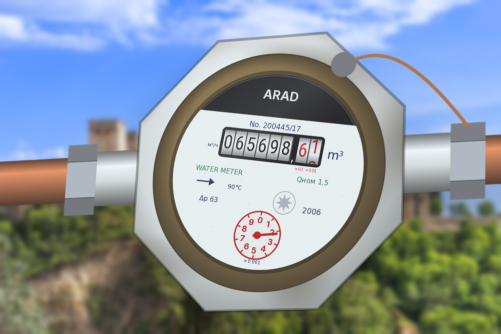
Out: {"value": 65698.612, "unit": "m³"}
